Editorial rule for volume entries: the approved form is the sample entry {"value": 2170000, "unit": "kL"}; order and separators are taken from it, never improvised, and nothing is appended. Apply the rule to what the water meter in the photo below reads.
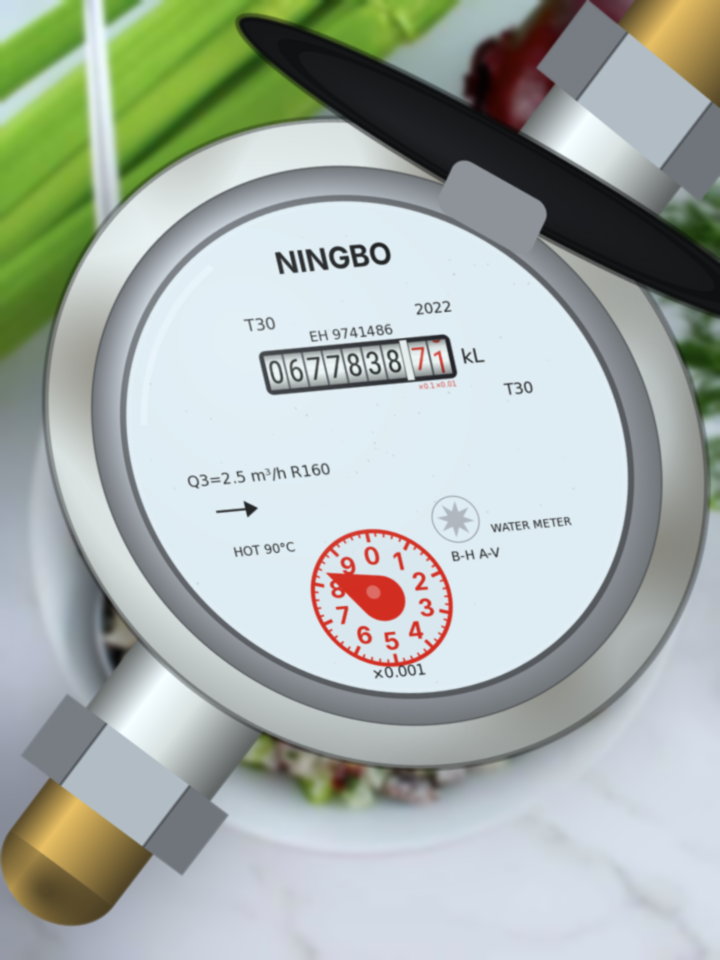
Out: {"value": 677838.708, "unit": "kL"}
